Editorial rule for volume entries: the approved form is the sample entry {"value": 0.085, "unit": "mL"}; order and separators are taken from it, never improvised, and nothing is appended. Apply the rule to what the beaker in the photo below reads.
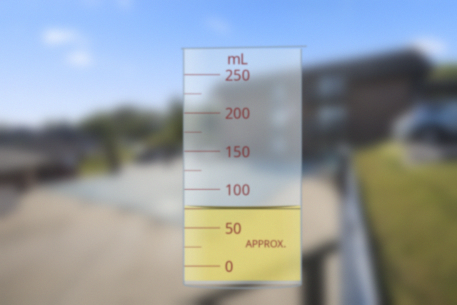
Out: {"value": 75, "unit": "mL"}
